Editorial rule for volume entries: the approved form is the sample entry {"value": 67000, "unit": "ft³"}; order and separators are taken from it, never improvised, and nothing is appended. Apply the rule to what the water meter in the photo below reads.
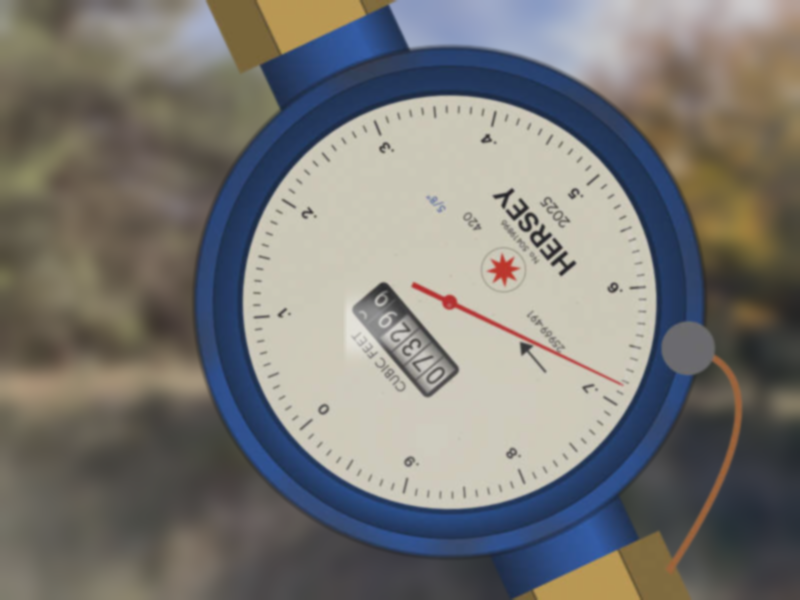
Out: {"value": 73298.68, "unit": "ft³"}
